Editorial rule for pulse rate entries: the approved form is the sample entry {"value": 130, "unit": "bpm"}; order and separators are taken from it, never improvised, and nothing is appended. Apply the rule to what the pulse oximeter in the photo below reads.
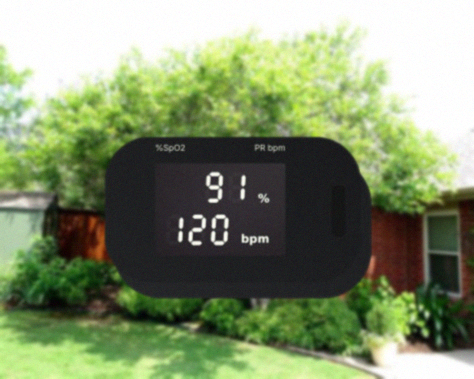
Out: {"value": 120, "unit": "bpm"}
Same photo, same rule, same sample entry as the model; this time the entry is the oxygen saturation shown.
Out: {"value": 91, "unit": "%"}
